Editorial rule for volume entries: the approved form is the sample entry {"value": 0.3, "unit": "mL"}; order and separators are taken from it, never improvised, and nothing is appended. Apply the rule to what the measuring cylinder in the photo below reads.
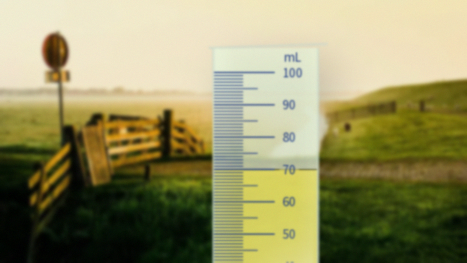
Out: {"value": 70, "unit": "mL"}
